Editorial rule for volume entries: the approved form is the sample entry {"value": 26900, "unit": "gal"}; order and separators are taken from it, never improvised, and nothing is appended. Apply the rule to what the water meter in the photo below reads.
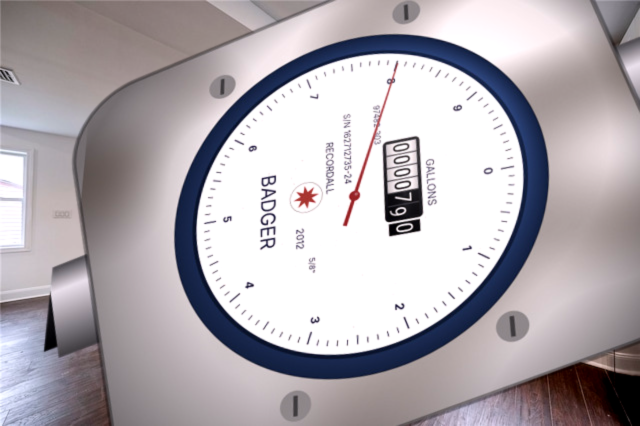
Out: {"value": 788.0, "unit": "gal"}
